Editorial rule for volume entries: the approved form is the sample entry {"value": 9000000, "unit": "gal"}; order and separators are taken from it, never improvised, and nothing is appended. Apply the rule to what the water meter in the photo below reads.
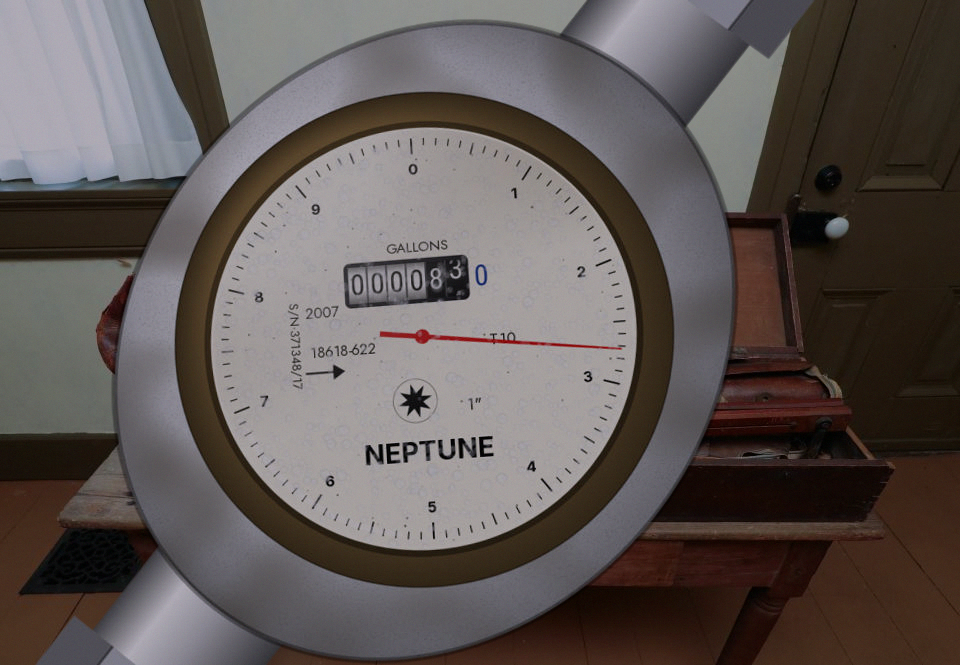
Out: {"value": 832.7, "unit": "gal"}
